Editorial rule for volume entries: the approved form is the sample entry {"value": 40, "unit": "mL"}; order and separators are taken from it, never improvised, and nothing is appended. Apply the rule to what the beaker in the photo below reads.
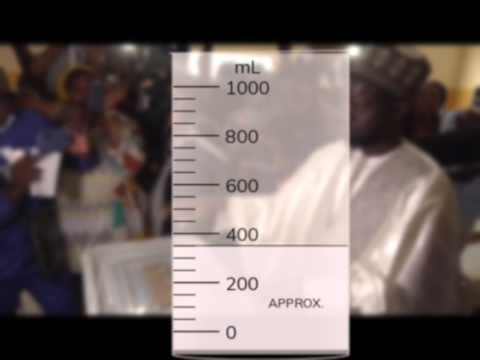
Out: {"value": 350, "unit": "mL"}
